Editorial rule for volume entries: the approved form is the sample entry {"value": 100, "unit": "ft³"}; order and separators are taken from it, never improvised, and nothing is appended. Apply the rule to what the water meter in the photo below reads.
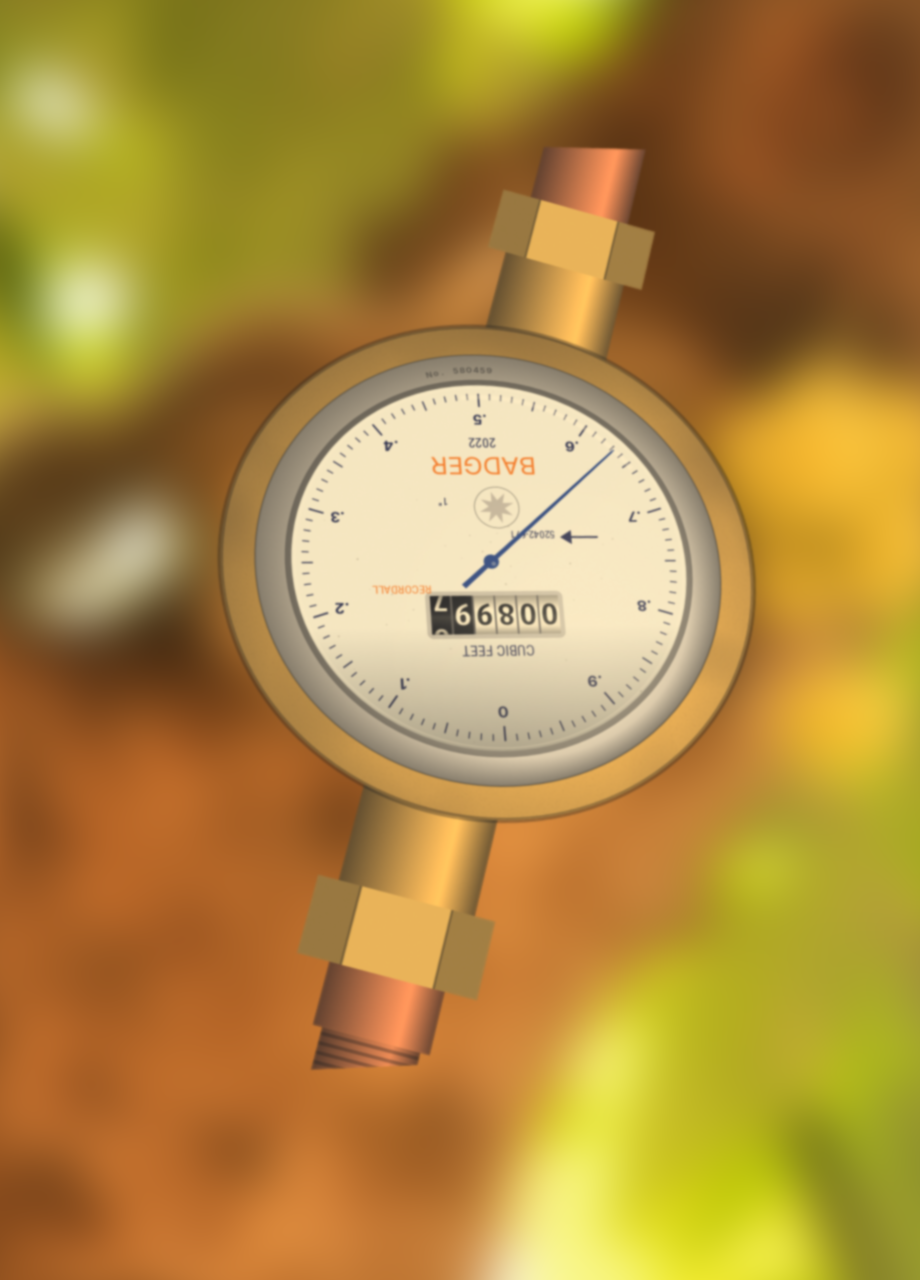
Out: {"value": 8996.63, "unit": "ft³"}
